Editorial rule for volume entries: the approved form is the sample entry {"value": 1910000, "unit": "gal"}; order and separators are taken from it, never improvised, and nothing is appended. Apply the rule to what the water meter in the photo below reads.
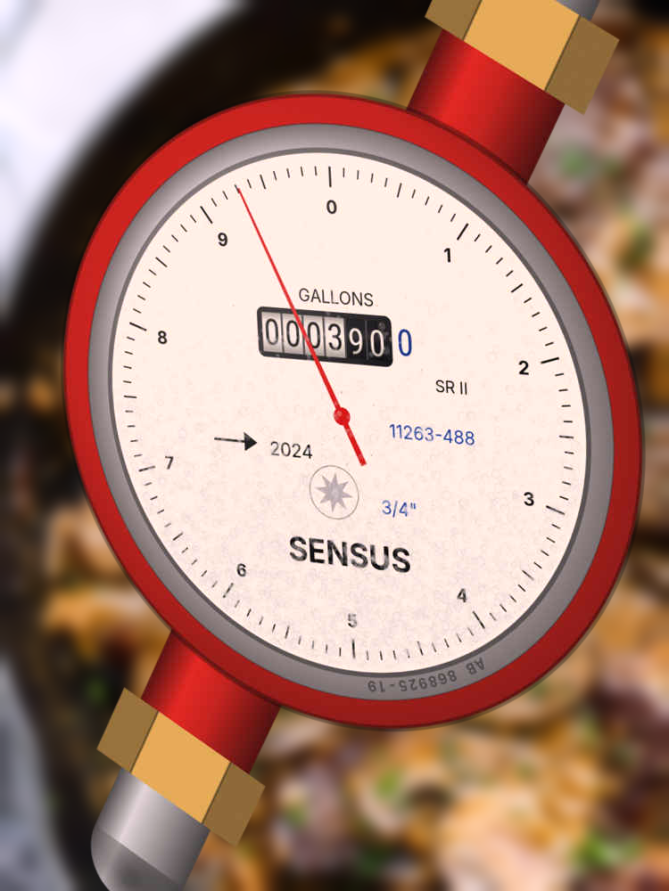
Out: {"value": 3899.3, "unit": "gal"}
